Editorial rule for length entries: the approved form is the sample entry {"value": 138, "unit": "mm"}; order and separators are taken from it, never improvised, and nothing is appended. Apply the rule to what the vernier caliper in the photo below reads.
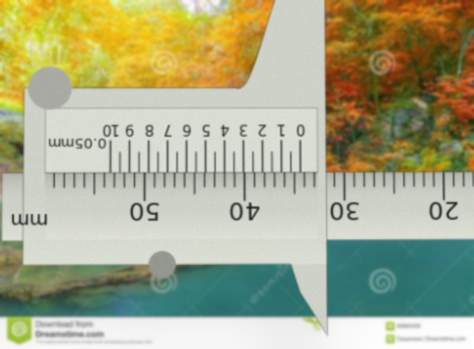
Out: {"value": 34.4, "unit": "mm"}
